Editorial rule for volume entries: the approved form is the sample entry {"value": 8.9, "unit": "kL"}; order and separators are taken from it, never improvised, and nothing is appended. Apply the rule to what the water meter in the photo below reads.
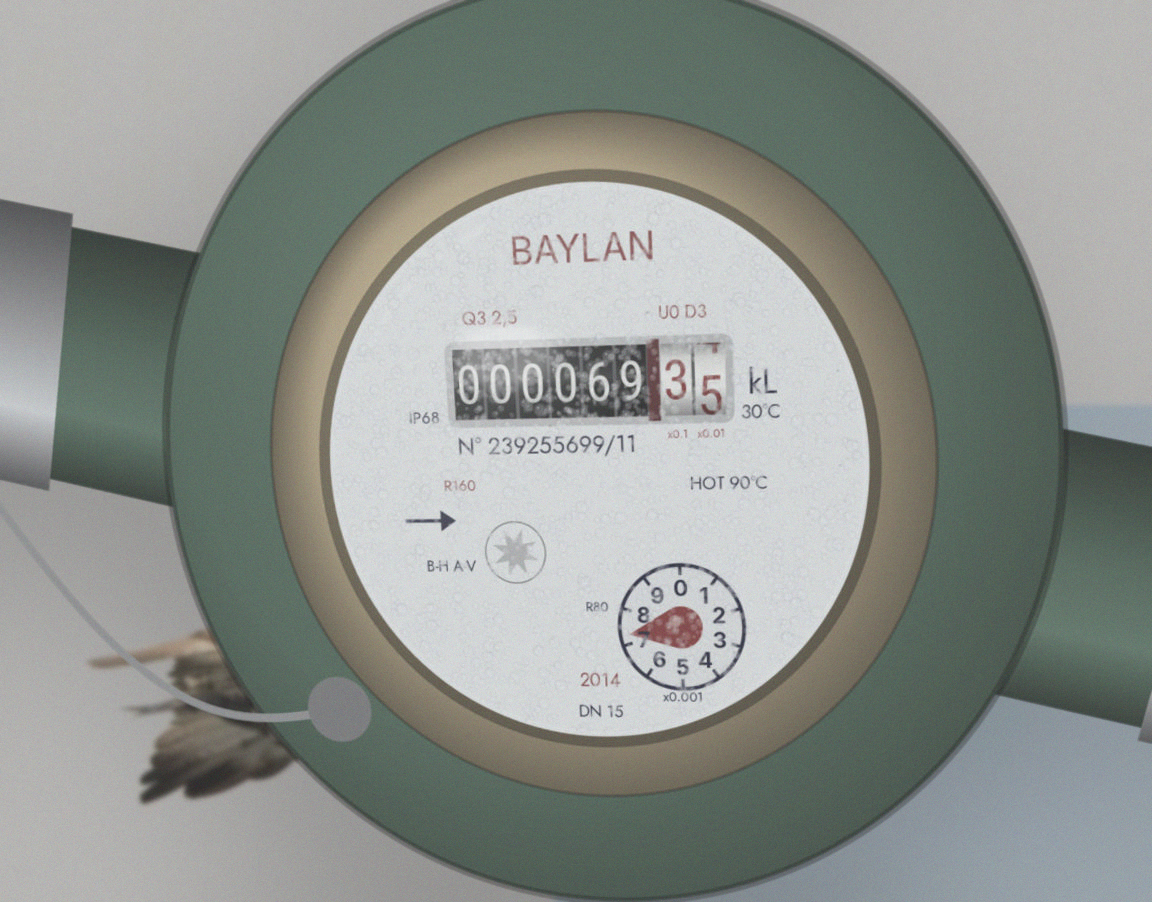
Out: {"value": 69.347, "unit": "kL"}
